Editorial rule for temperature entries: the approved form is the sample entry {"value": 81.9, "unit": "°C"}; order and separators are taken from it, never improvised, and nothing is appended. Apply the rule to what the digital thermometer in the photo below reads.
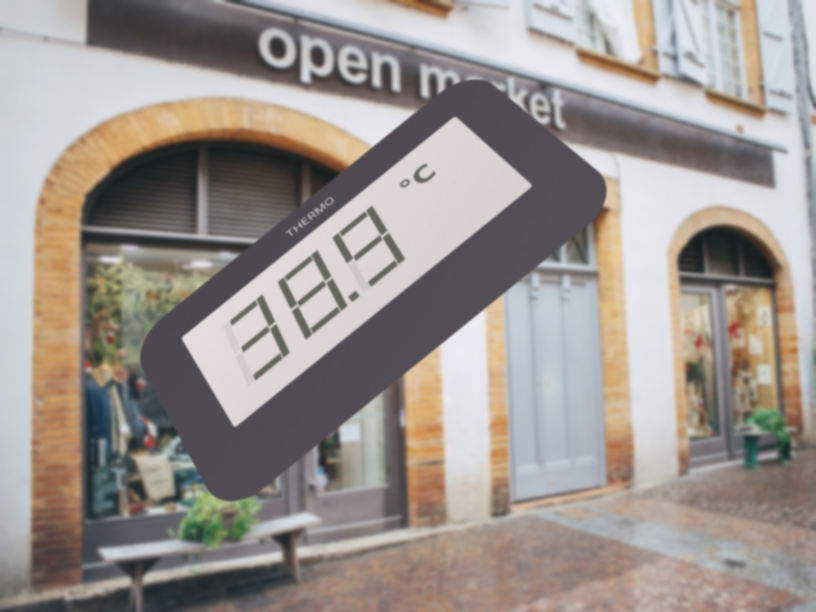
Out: {"value": 38.9, "unit": "°C"}
